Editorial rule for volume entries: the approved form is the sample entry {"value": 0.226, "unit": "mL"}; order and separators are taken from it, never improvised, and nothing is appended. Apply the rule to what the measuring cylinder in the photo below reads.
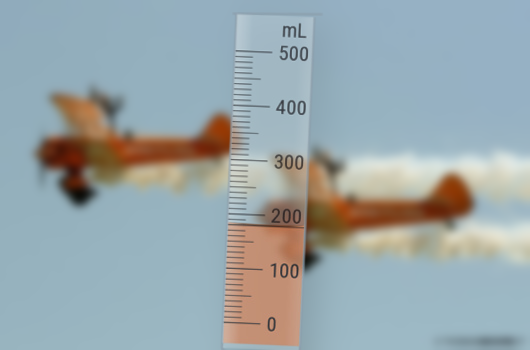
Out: {"value": 180, "unit": "mL"}
